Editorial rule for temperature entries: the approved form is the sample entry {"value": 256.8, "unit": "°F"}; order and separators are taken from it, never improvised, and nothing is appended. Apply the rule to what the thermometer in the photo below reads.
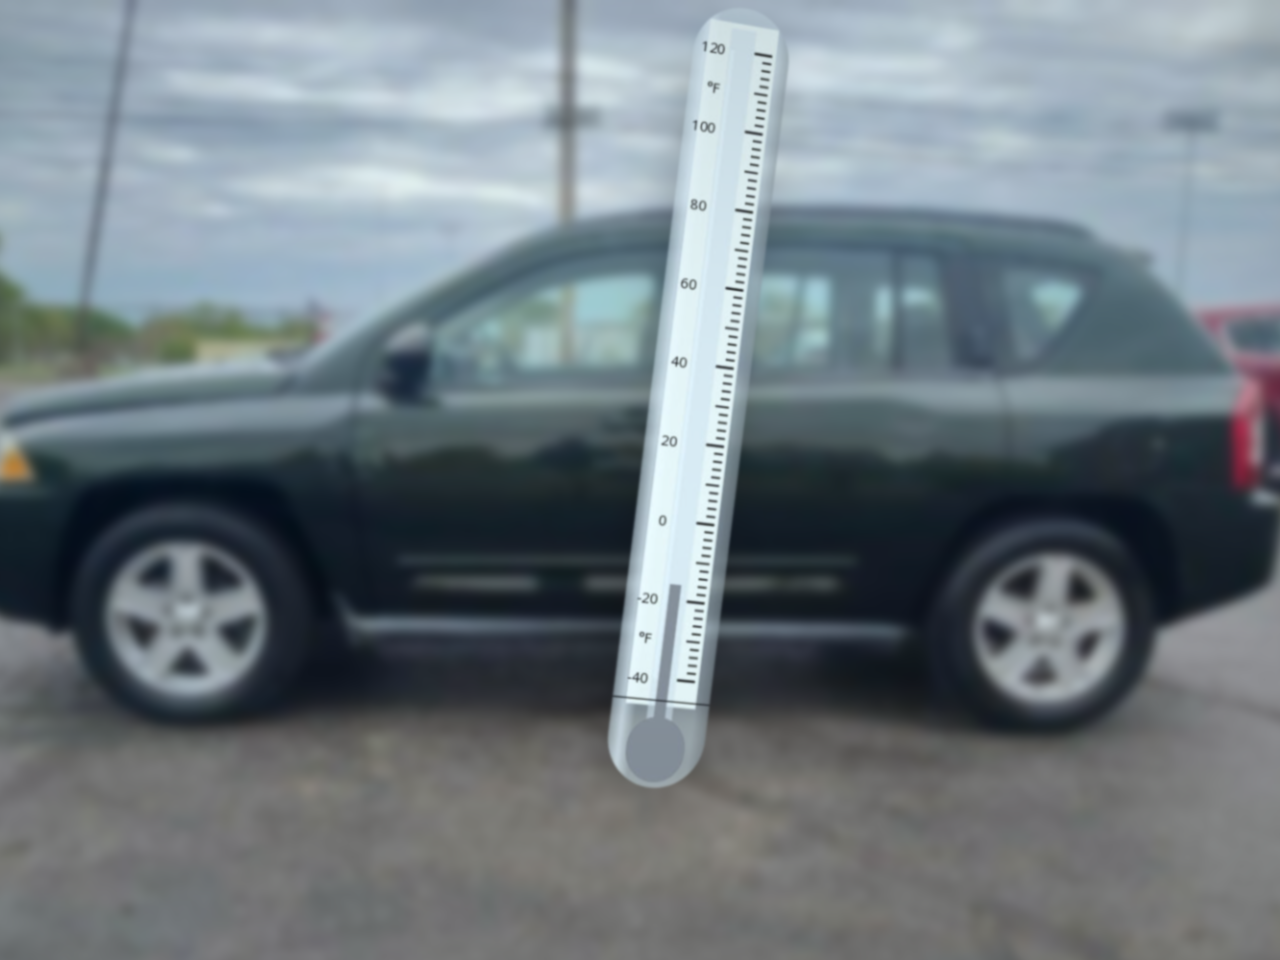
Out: {"value": -16, "unit": "°F"}
